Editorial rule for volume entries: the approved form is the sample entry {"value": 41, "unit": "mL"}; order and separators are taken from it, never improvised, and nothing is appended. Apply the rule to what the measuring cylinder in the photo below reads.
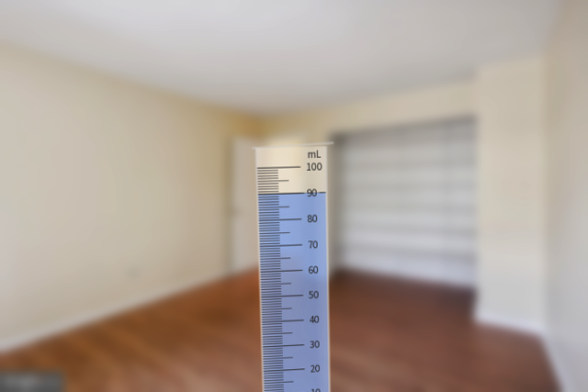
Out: {"value": 90, "unit": "mL"}
